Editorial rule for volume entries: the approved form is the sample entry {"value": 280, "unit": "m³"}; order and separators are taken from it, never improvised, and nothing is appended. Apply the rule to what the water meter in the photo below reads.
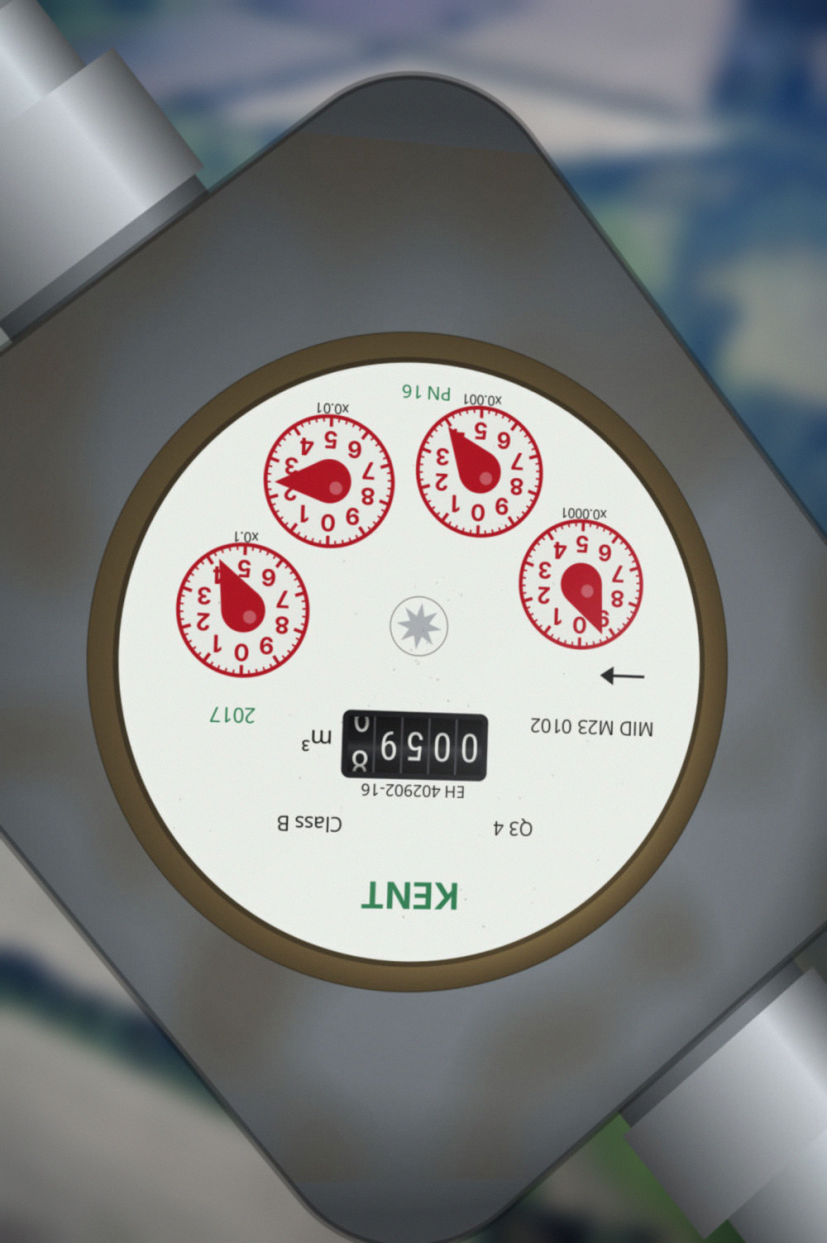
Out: {"value": 598.4239, "unit": "m³"}
